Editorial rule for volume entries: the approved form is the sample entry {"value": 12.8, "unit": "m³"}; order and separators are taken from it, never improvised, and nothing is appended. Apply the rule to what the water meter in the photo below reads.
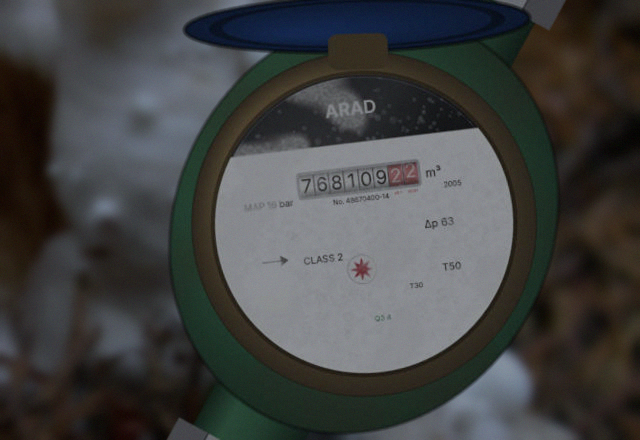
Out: {"value": 768109.22, "unit": "m³"}
